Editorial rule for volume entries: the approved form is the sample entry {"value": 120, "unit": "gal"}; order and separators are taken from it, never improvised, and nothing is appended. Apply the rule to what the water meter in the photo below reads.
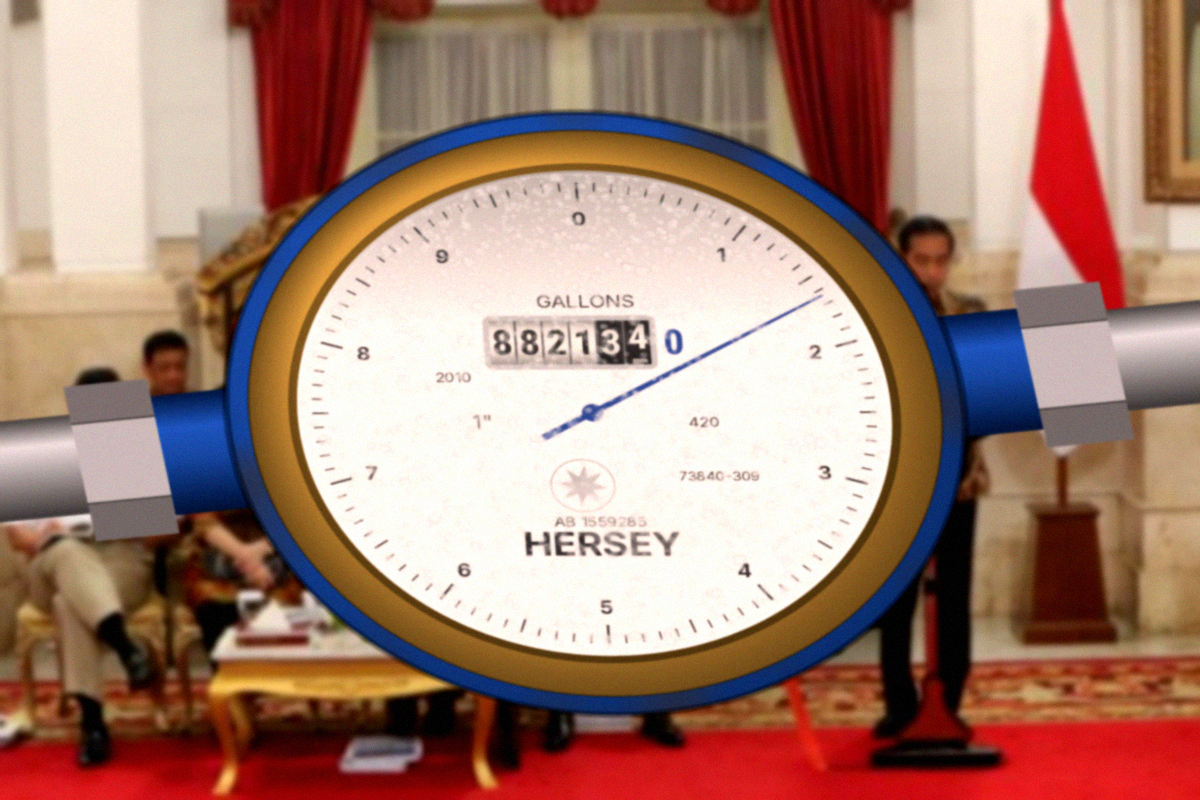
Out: {"value": 8821341.6, "unit": "gal"}
